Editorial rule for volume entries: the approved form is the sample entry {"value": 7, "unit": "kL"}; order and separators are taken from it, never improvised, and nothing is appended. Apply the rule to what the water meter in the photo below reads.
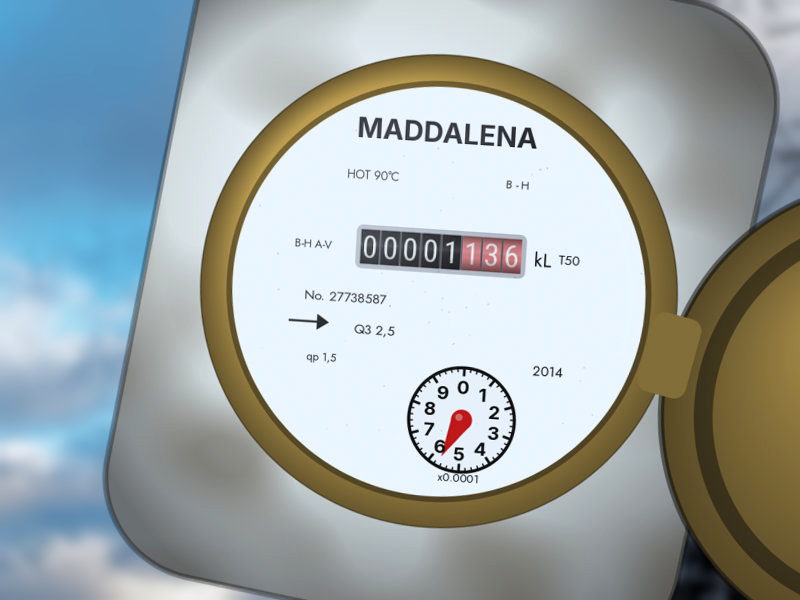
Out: {"value": 1.1365, "unit": "kL"}
